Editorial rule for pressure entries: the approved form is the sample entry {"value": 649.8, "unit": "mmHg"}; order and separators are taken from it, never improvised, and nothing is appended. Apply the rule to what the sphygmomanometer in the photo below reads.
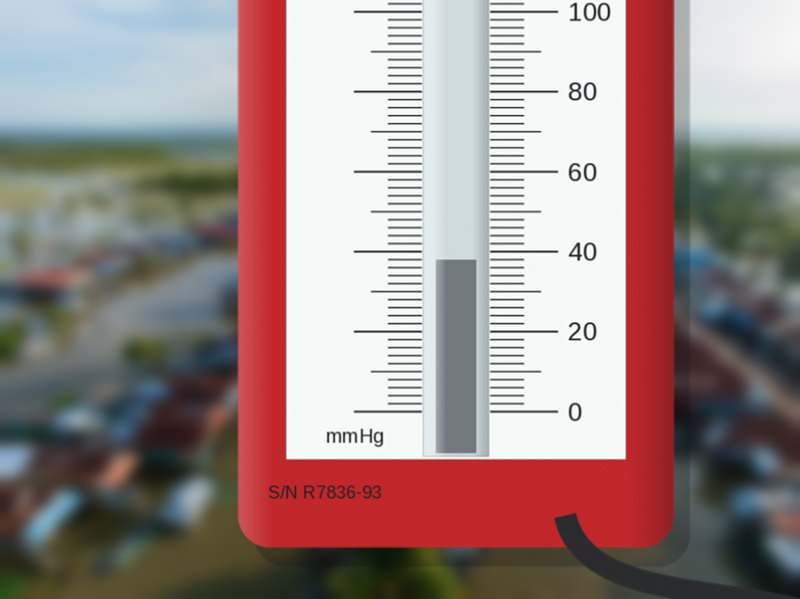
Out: {"value": 38, "unit": "mmHg"}
